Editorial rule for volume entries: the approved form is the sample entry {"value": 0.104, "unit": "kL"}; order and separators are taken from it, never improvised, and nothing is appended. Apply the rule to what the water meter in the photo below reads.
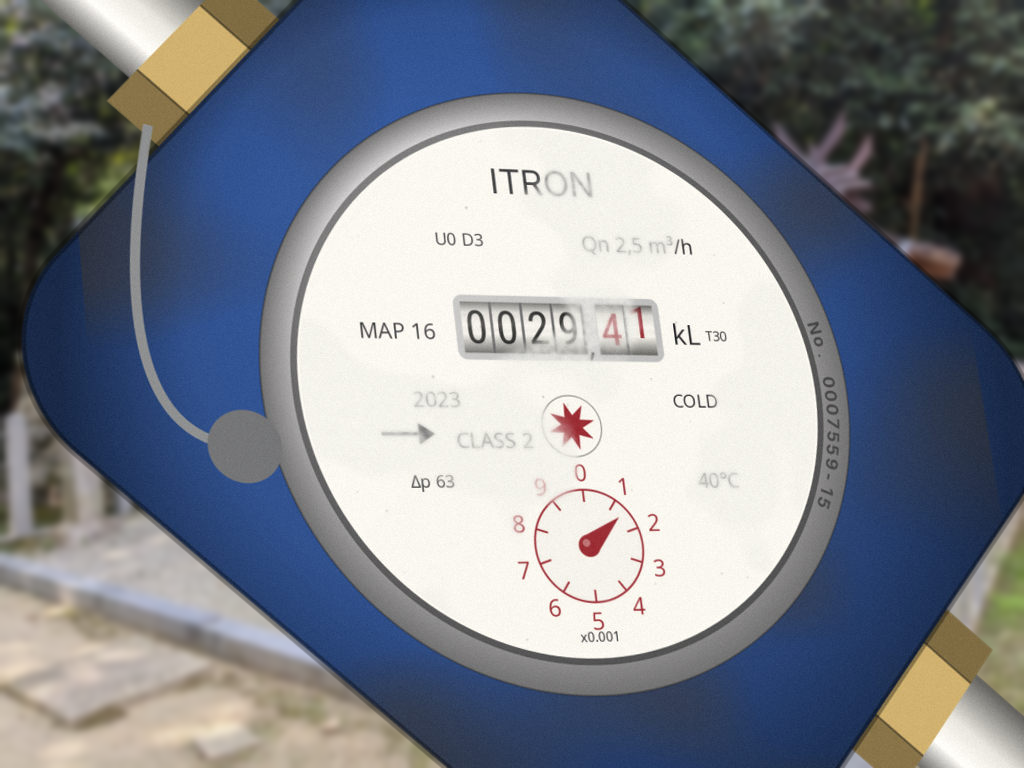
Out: {"value": 29.411, "unit": "kL"}
